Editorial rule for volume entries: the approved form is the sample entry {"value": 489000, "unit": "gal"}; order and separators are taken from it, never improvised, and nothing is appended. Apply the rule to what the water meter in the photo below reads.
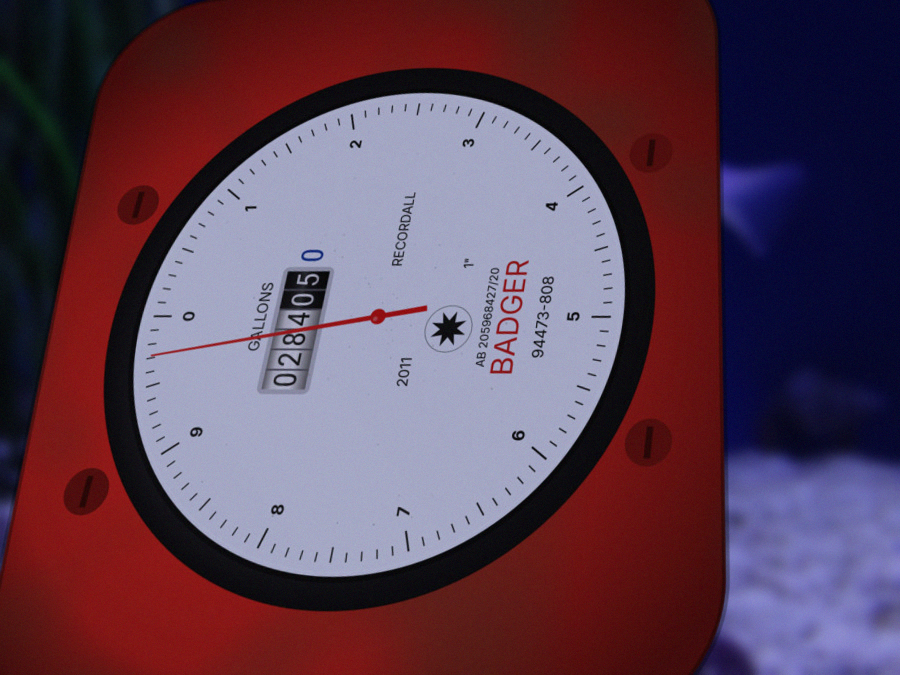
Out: {"value": 284049.7, "unit": "gal"}
